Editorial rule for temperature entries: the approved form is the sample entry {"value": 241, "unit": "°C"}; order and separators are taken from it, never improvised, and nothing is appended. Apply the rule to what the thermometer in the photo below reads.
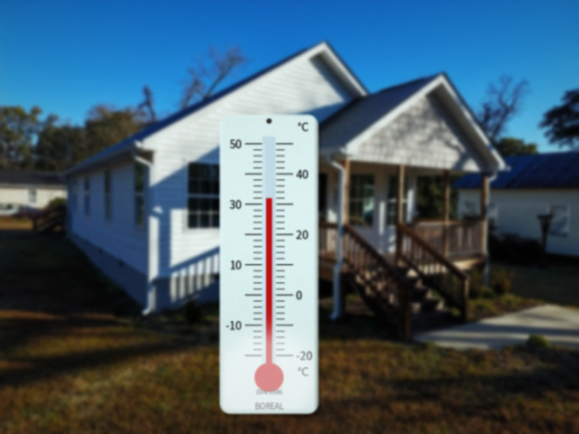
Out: {"value": 32, "unit": "°C"}
